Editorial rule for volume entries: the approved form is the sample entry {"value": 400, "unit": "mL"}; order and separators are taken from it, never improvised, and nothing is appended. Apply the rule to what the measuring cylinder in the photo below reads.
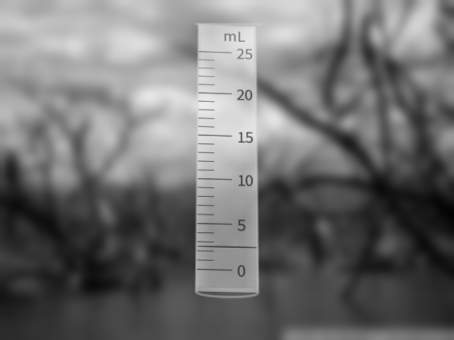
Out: {"value": 2.5, "unit": "mL"}
